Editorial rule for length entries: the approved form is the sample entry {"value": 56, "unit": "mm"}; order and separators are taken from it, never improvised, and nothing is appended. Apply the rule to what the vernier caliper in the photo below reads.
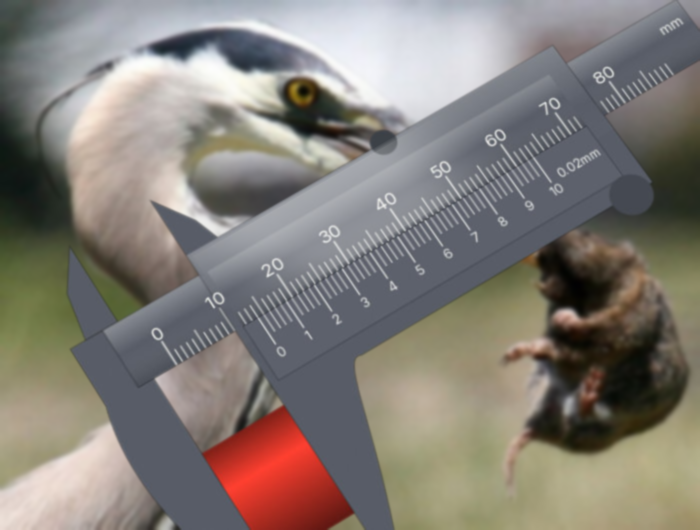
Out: {"value": 14.0, "unit": "mm"}
